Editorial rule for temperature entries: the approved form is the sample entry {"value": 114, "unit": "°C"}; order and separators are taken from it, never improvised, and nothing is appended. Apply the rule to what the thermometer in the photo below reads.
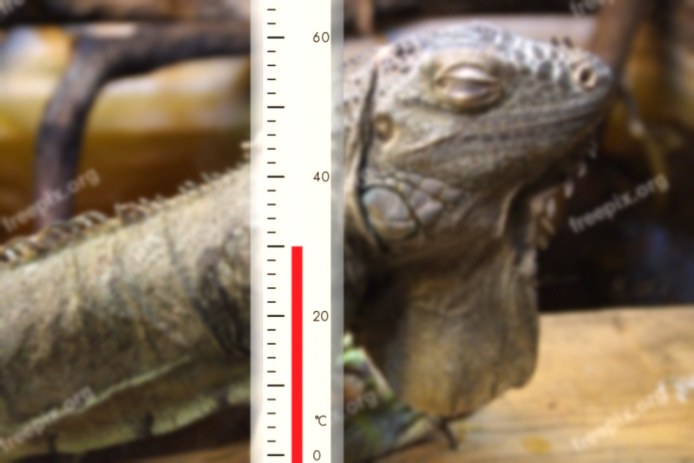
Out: {"value": 30, "unit": "°C"}
